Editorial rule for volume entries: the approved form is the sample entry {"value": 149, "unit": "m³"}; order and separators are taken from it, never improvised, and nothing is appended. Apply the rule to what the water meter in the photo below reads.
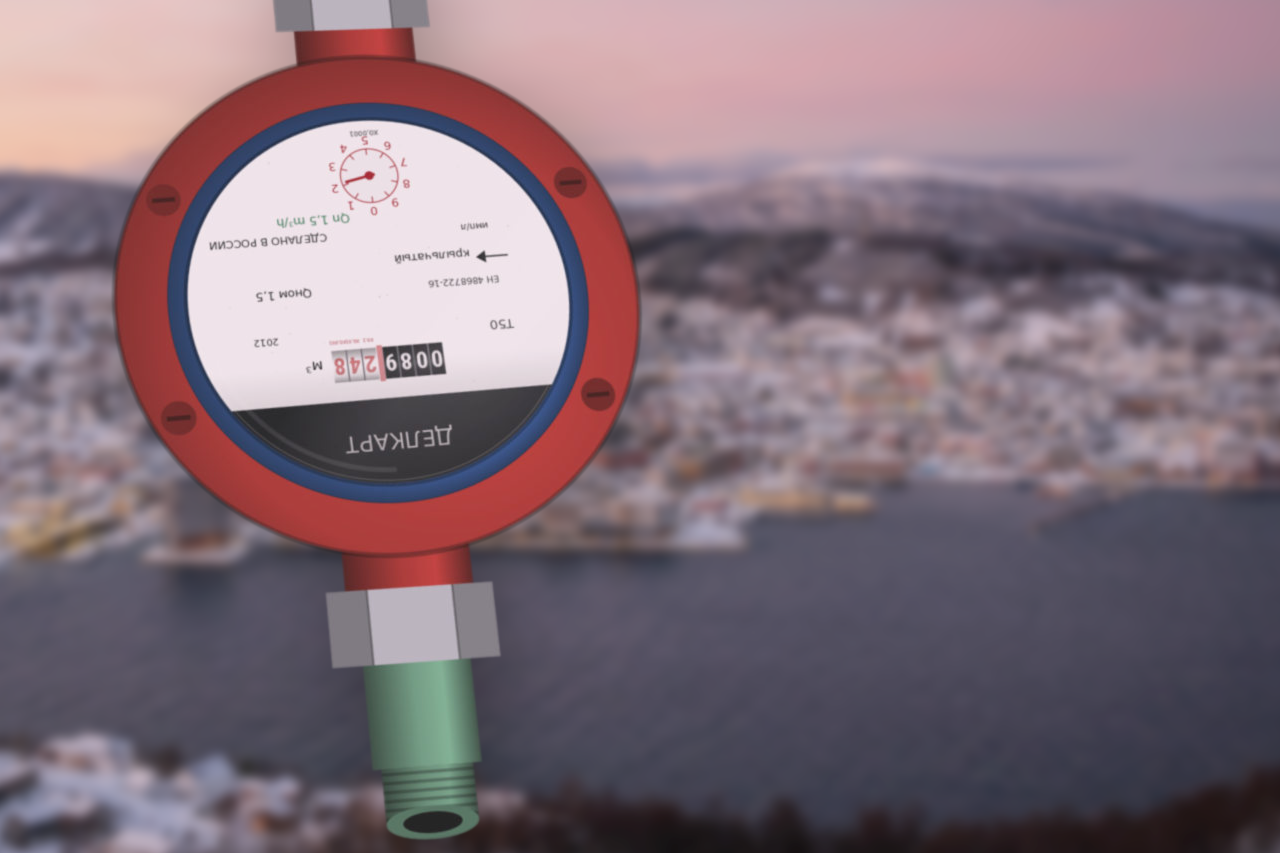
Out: {"value": 89.2482, "unit": "m³"}
